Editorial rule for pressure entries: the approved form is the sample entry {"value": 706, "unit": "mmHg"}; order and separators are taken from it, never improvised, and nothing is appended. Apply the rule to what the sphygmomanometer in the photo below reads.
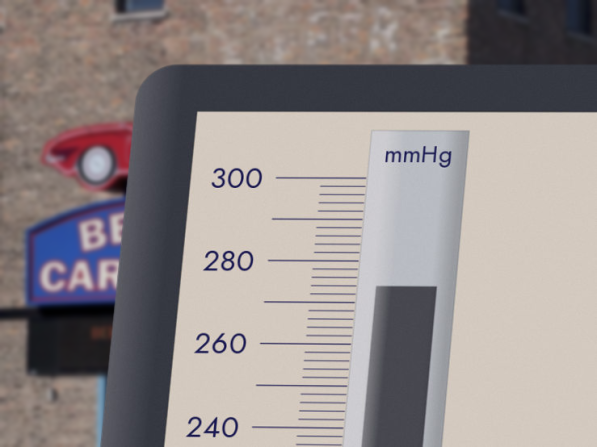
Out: {"value": 274, "unit": "mmHg"}
